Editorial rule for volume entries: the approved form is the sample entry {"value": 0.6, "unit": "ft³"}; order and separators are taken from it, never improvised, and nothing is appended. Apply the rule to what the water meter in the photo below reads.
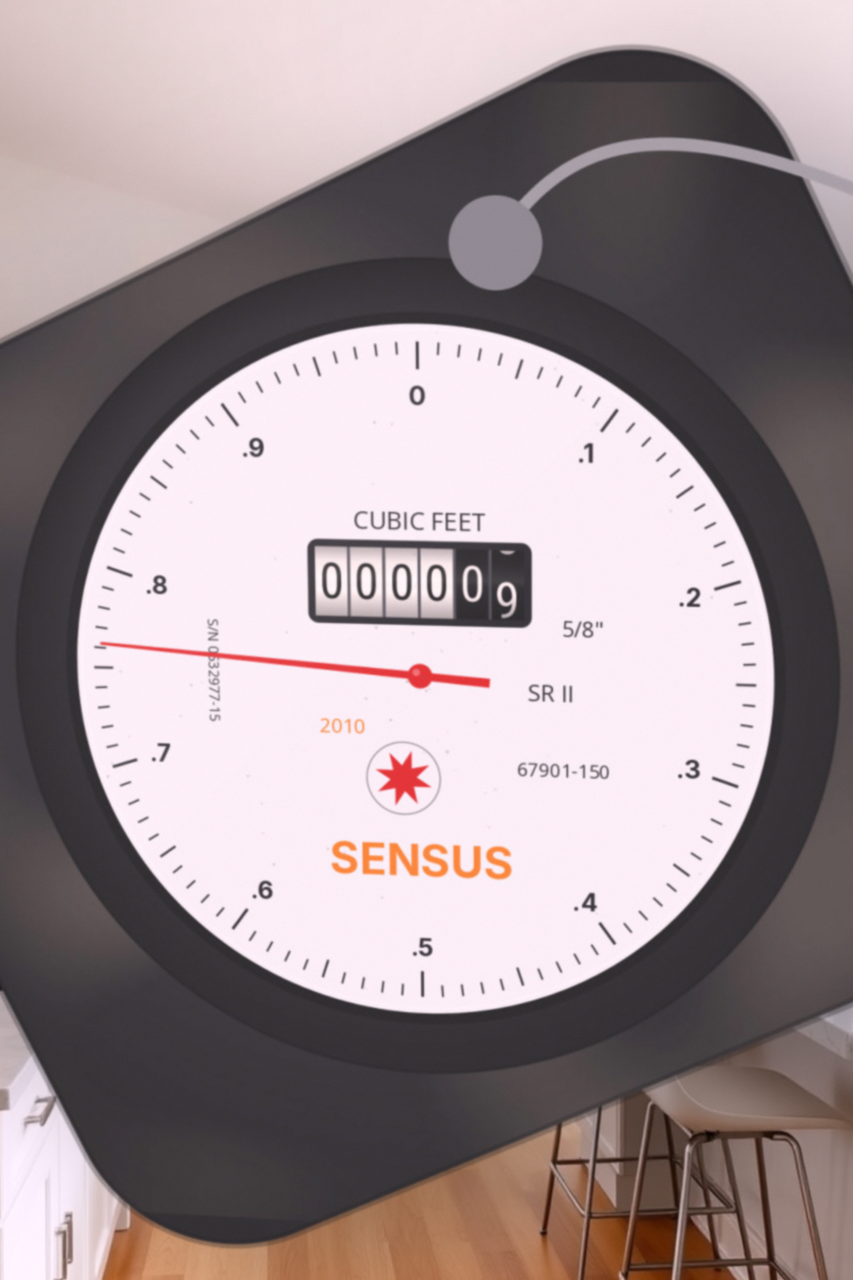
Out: {"value": 8.76, "unit": "ft³"}
